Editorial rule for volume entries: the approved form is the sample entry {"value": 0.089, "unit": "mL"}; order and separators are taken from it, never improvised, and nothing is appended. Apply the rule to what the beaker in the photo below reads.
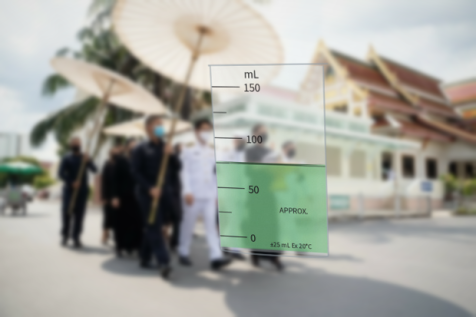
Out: {"value": 75, "unit": "mL"}
